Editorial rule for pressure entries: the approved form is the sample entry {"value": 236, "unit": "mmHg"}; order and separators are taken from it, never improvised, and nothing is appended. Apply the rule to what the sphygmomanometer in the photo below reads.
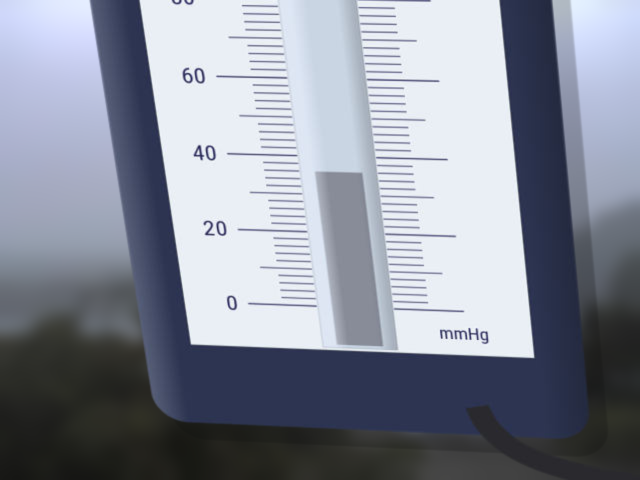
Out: {"value": 36, "unit": "mmHg"}
